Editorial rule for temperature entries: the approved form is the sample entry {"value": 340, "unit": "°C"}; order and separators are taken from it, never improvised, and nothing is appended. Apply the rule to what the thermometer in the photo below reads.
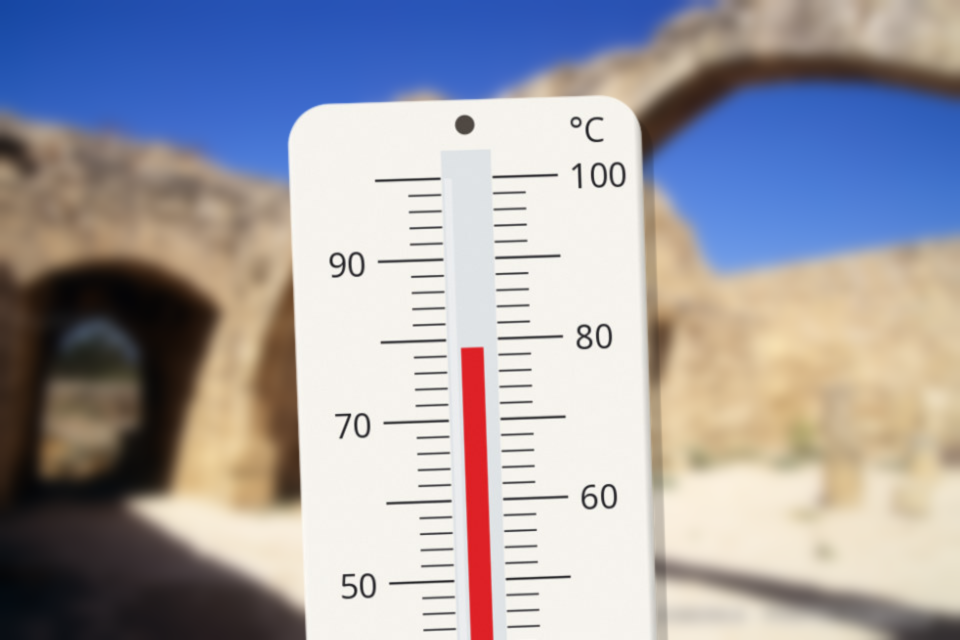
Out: {"value": 79, "unit": "°C"}
